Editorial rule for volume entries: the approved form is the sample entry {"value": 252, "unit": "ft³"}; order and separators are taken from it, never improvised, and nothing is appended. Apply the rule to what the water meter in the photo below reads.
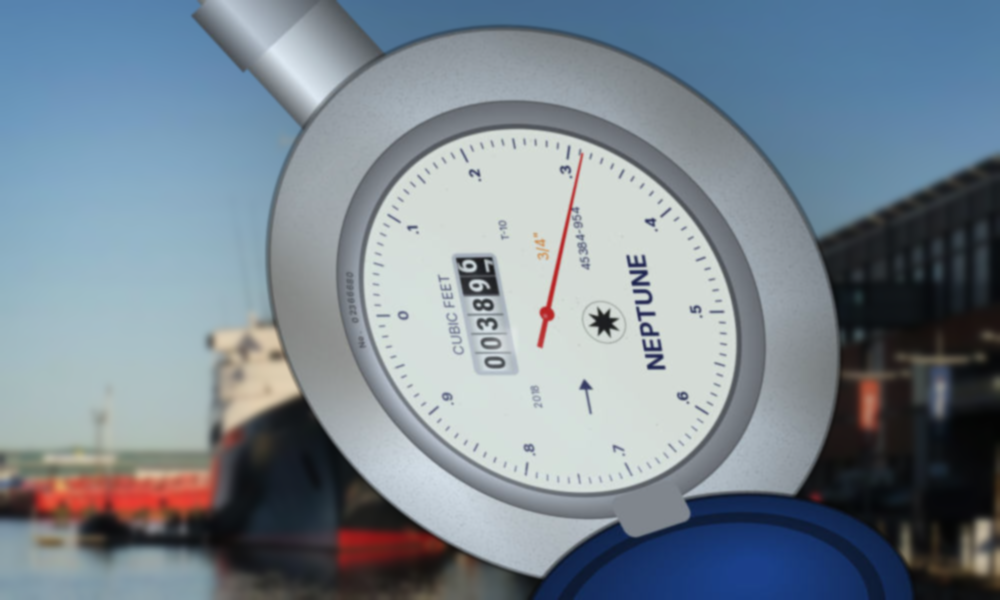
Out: {"value": 3896.31, "unit": "ft³"}
